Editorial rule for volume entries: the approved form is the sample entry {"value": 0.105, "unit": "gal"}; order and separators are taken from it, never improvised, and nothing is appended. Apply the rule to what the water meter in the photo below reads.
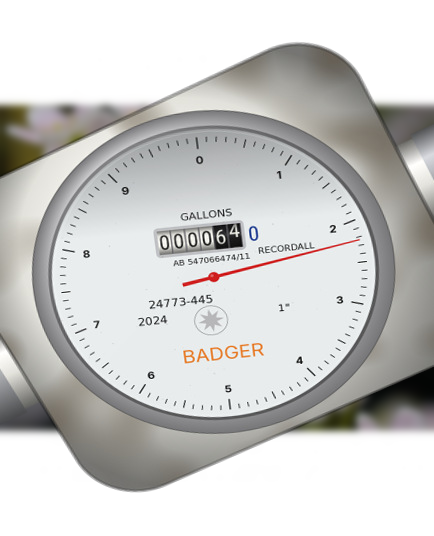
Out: {"value": 642.2, "unit": "gal"}
